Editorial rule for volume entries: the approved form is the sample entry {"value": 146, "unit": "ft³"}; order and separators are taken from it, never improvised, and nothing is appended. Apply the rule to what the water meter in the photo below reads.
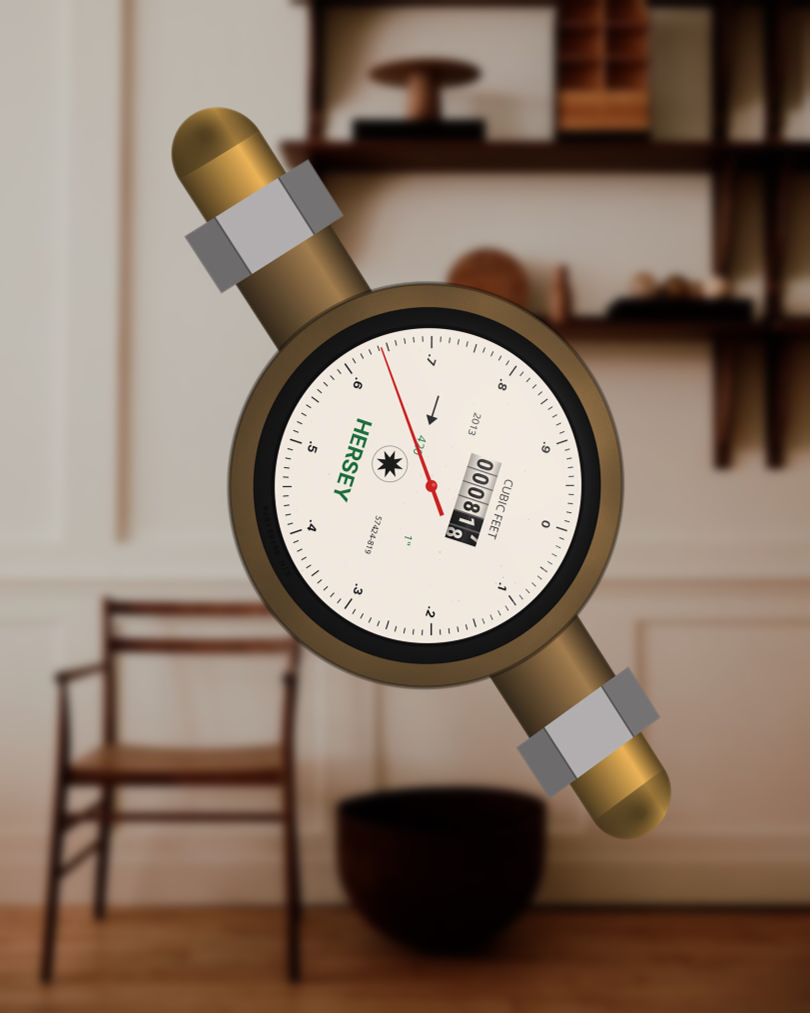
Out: {"value": 817.64, "unit": "ft³"}
